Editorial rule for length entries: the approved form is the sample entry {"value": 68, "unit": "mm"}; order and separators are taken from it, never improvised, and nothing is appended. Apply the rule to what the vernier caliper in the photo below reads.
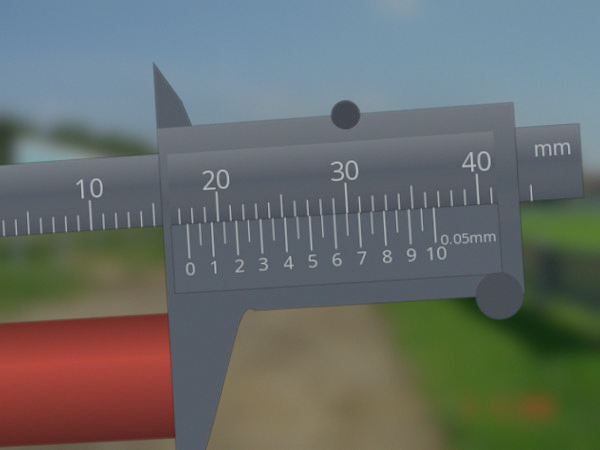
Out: {"value": 17.6, "unit": "mm"}
